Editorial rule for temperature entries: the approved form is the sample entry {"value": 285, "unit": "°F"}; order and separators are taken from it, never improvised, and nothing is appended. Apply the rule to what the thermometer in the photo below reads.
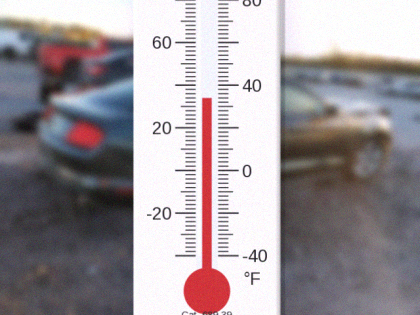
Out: {"value": 34, "unit": "°F"}
